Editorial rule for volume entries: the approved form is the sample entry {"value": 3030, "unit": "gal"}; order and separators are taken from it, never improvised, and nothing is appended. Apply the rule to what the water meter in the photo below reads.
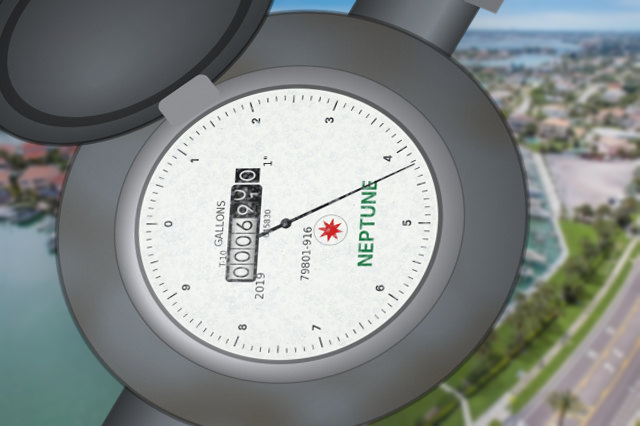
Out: {"value": 6904.2, "unit": "gal"}
